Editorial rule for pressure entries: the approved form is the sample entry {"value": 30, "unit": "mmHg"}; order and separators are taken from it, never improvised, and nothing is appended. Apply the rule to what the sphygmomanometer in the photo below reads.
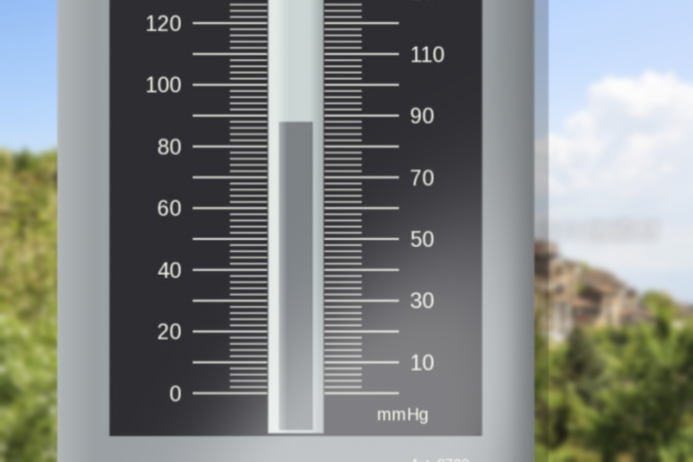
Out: {"value": 88, "unit": "mmHg"}
